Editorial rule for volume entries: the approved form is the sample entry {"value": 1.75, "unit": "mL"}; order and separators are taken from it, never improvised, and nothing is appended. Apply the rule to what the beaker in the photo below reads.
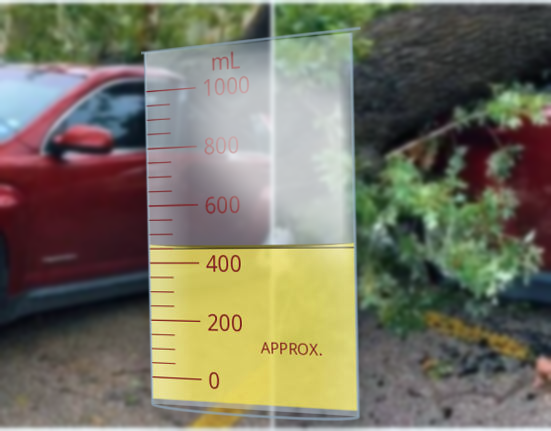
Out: {"value": 450, "unit": "mL"}
